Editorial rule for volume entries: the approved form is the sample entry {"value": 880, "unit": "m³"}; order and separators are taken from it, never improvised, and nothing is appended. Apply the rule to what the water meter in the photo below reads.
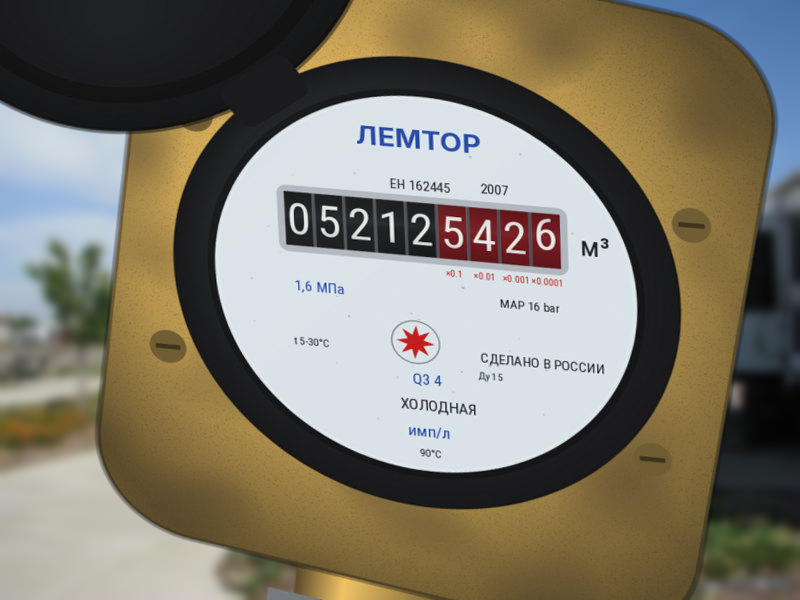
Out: {"value": 5212.5426, "unit": "m³"}
